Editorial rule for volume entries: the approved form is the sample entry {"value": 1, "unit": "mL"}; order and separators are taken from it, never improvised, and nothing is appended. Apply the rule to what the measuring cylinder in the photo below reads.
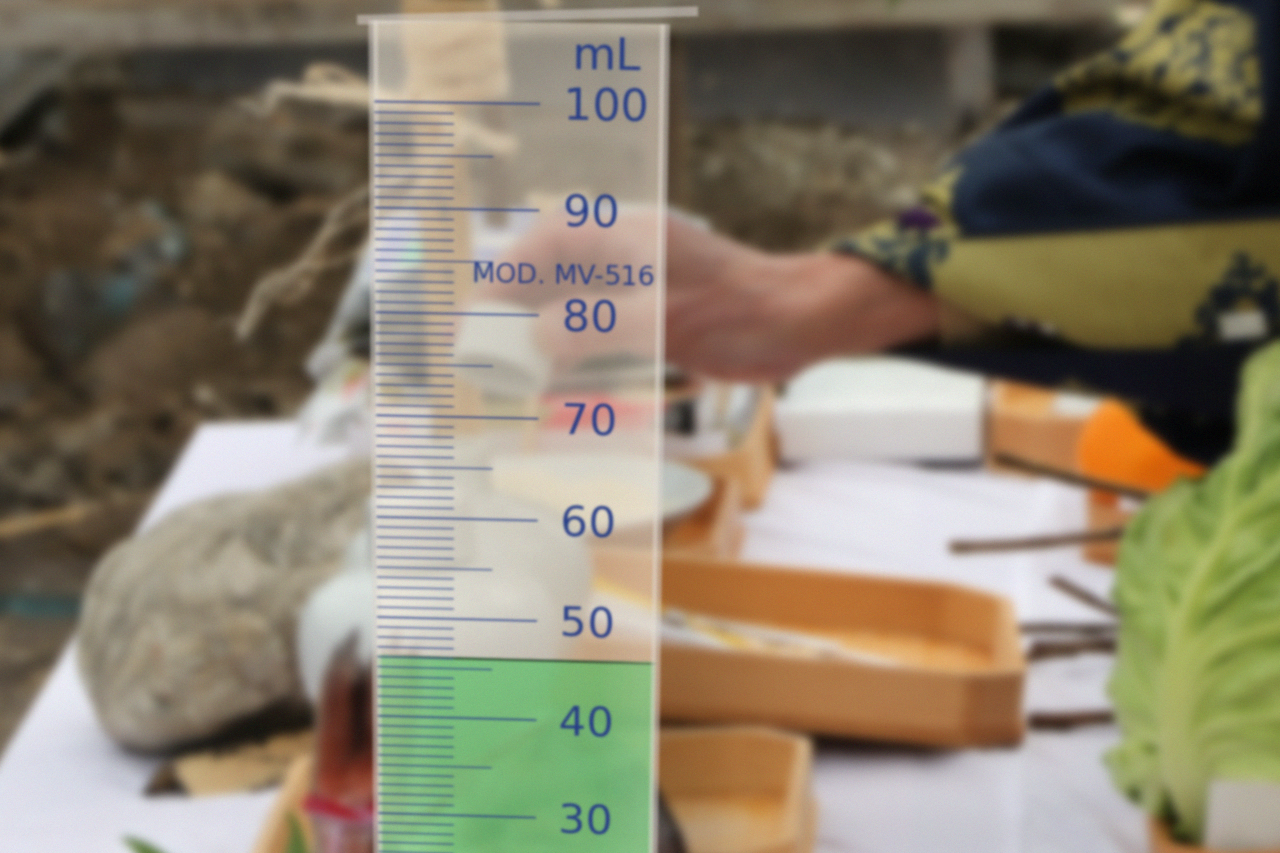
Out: {"value": 46, "unit": "mL"}
